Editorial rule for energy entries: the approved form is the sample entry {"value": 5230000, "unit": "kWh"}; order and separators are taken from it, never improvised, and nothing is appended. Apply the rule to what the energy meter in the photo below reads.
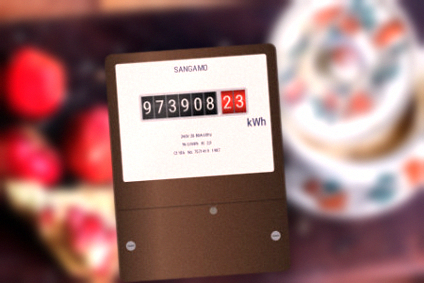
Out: {"value": 973908.23, "unit": "kWh"}
